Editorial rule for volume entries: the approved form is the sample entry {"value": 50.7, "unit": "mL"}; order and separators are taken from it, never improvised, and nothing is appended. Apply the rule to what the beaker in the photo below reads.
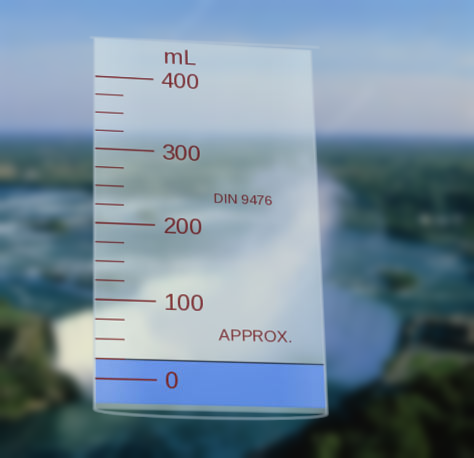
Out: {"value": 25, "unit": "mL"}
